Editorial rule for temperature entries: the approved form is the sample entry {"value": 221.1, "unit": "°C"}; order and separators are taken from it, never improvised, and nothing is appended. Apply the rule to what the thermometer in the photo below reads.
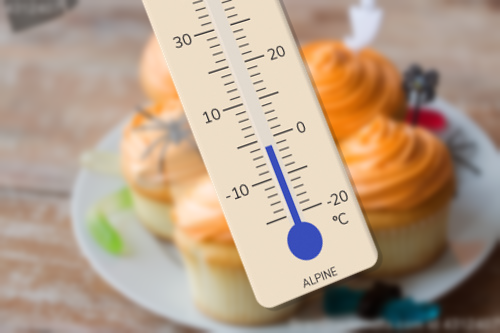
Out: {"value": -2, "unit": "°C"}
